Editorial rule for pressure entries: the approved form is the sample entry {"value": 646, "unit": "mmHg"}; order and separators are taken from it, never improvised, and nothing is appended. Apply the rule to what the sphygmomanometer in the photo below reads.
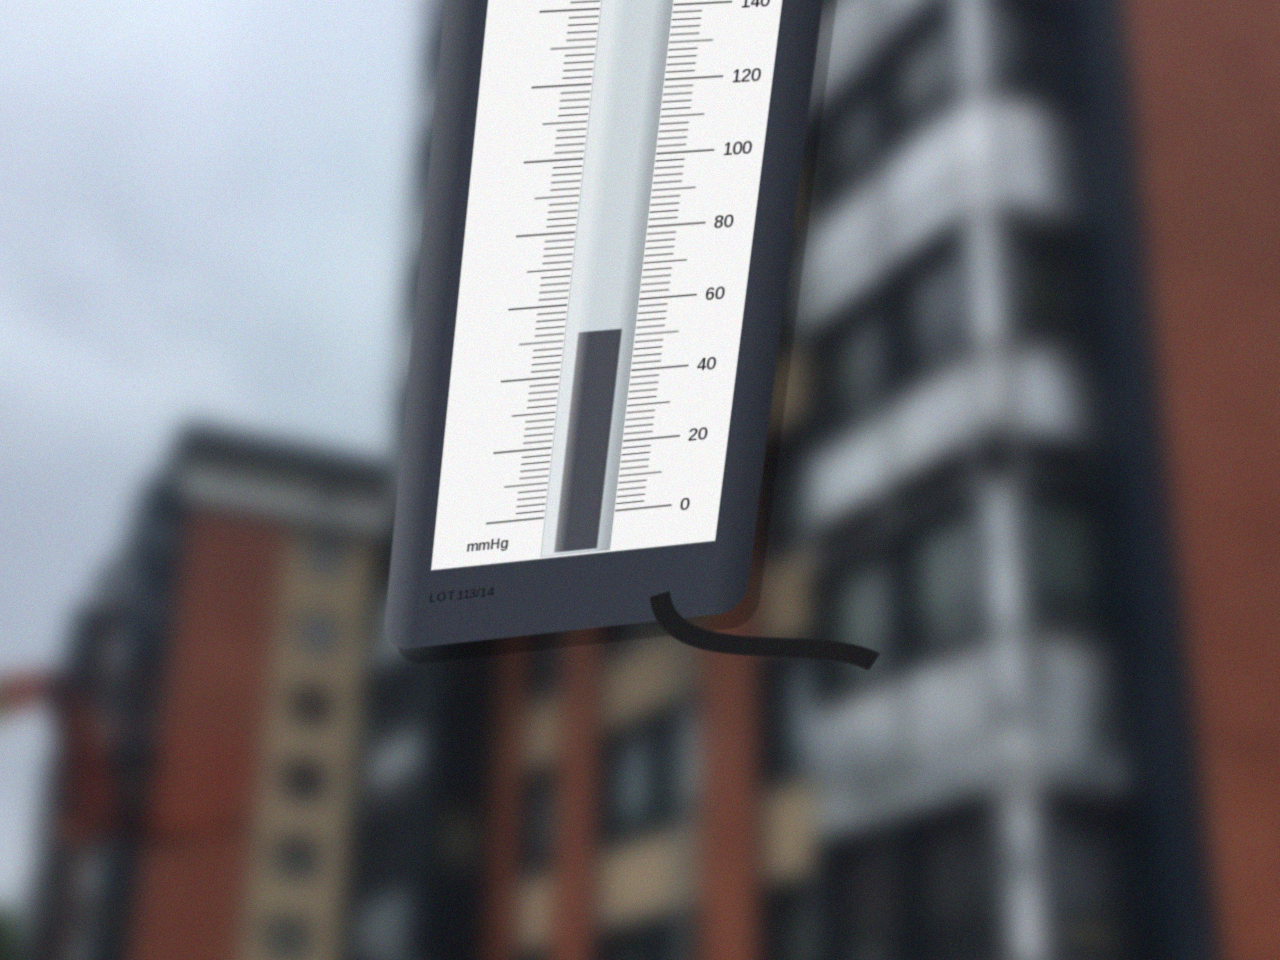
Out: {"value": 52, "unit": "mmHg"}
